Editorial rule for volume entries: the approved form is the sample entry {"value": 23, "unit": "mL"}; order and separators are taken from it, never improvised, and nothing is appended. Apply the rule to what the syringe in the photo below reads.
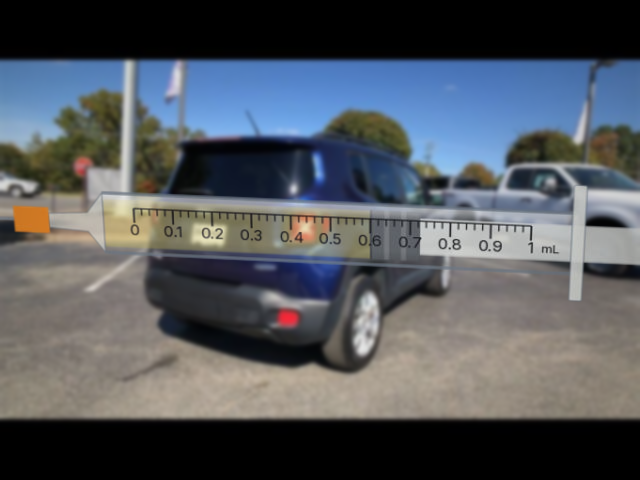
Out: {"value": 0.6, "unit": "mL"}
